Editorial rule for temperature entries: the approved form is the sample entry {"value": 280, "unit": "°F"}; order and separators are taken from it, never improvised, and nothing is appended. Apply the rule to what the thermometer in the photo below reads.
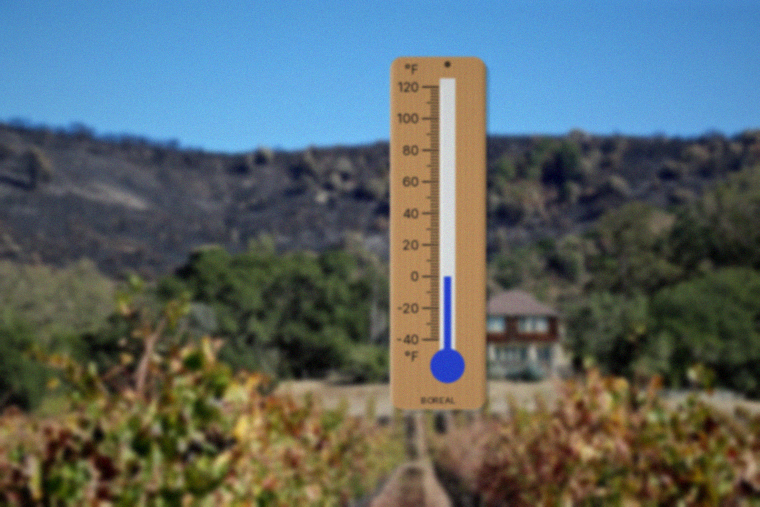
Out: {"value": 0, "unit": "°F"}
